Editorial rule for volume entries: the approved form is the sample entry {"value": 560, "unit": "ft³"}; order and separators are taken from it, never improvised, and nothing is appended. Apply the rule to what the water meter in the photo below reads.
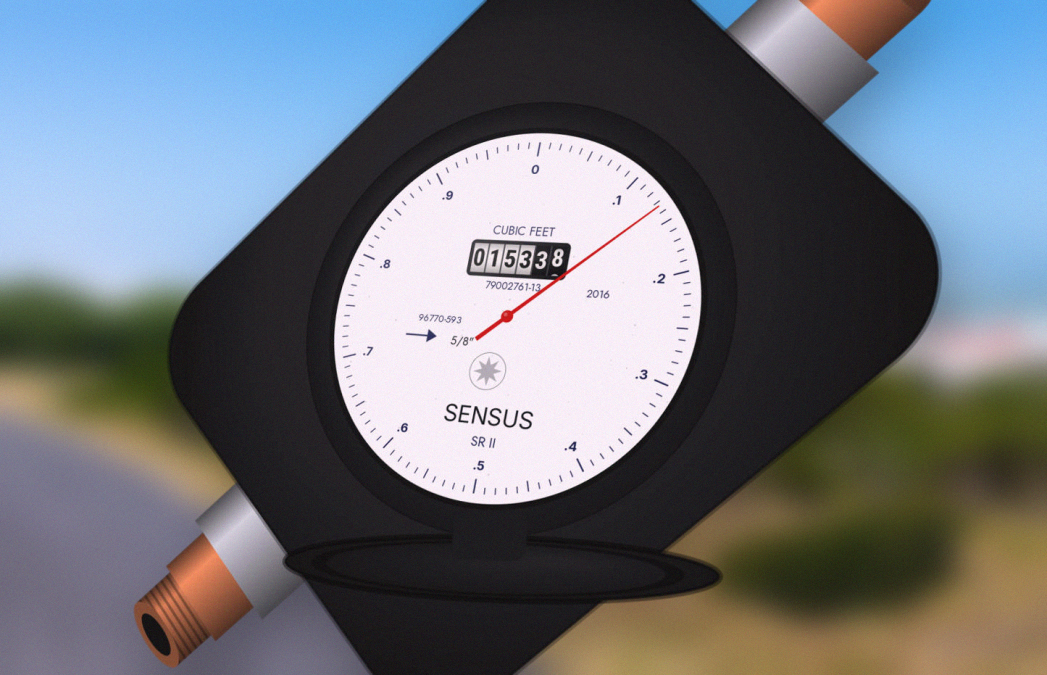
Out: {"value": 15338.13, "unit": "ft³"}
